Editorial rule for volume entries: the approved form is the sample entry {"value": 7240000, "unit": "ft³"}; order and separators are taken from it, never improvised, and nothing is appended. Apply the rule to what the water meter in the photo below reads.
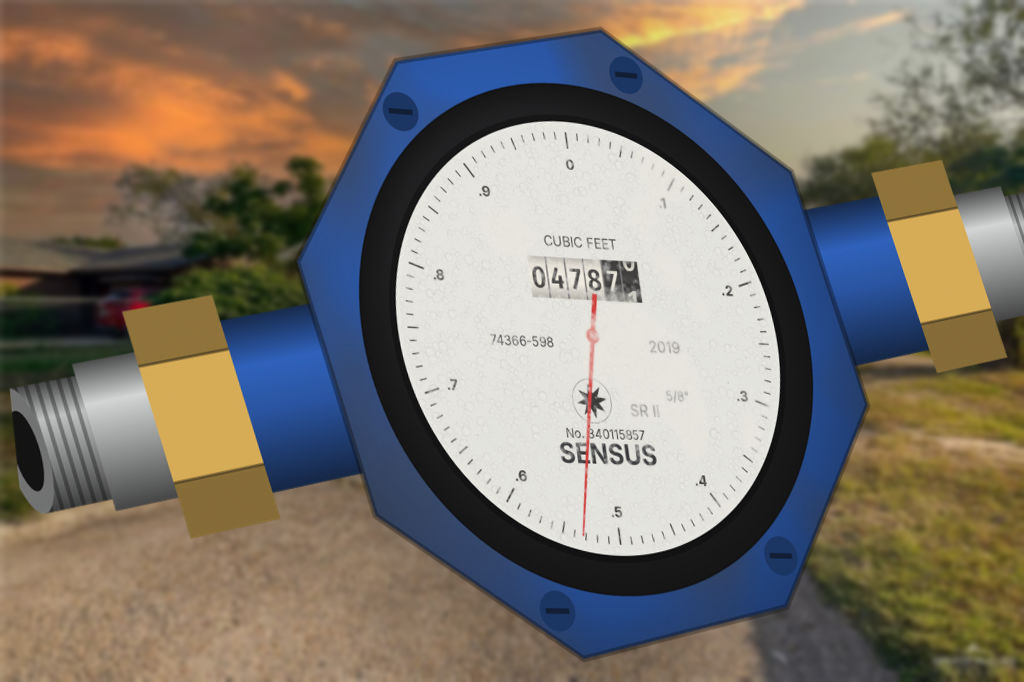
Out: {"value": 47870.53, "unit": "ft³"}
